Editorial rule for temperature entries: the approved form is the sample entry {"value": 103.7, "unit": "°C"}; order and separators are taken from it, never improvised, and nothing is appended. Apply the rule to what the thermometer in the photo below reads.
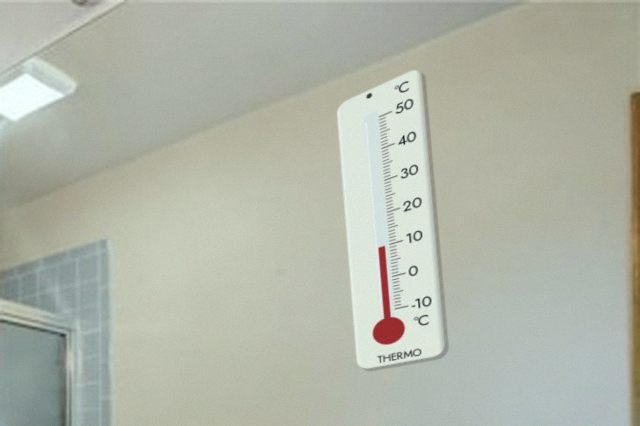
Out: {"value": 10, "unit": "°C"}
